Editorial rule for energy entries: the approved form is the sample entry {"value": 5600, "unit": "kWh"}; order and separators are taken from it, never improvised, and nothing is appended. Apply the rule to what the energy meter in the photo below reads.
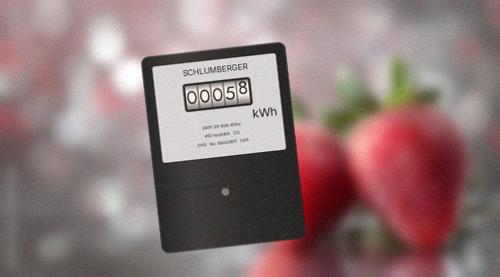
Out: {"value": 58, "unit": "kWh"}
